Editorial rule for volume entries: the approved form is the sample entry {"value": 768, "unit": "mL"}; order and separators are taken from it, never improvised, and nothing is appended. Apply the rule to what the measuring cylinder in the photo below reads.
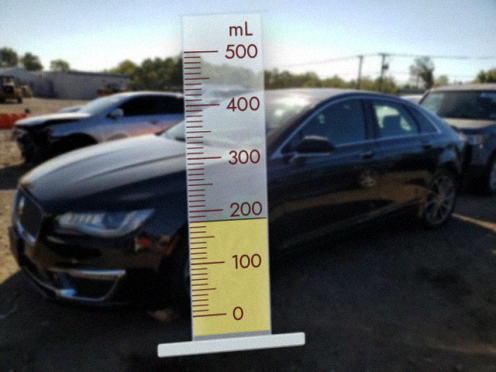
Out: {"value": 180, "unit": "mL"}
